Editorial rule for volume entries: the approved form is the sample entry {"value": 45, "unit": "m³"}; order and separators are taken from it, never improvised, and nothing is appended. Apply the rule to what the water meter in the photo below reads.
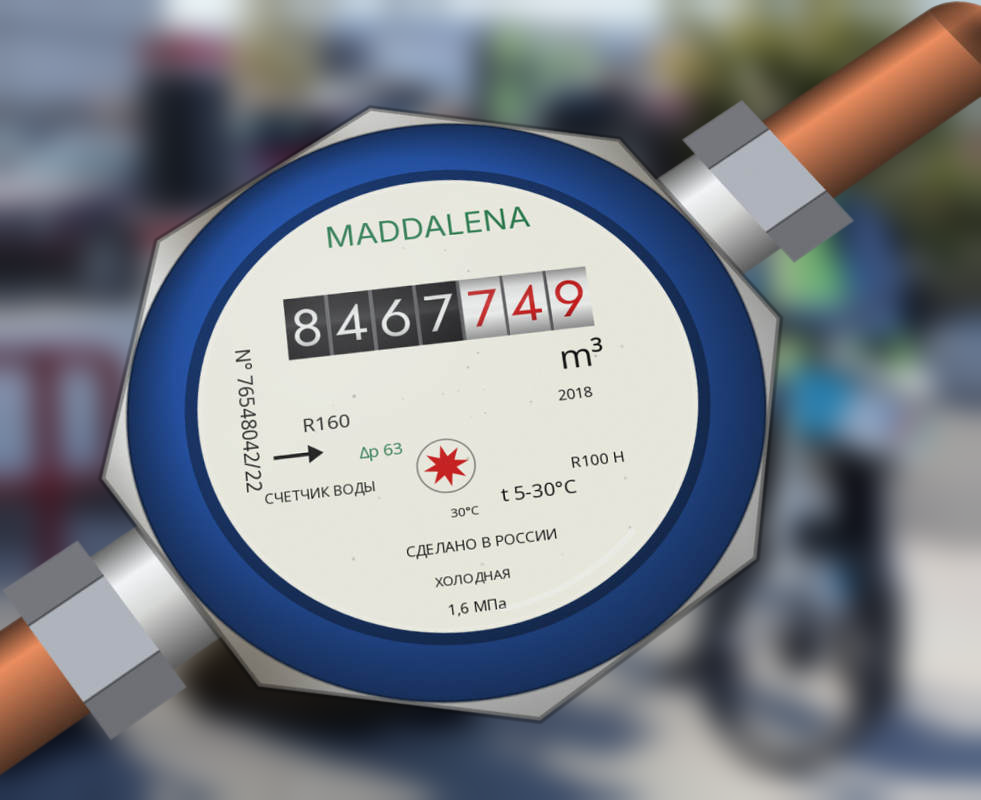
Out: {"value": 8467.749, "unit": "m³"}
